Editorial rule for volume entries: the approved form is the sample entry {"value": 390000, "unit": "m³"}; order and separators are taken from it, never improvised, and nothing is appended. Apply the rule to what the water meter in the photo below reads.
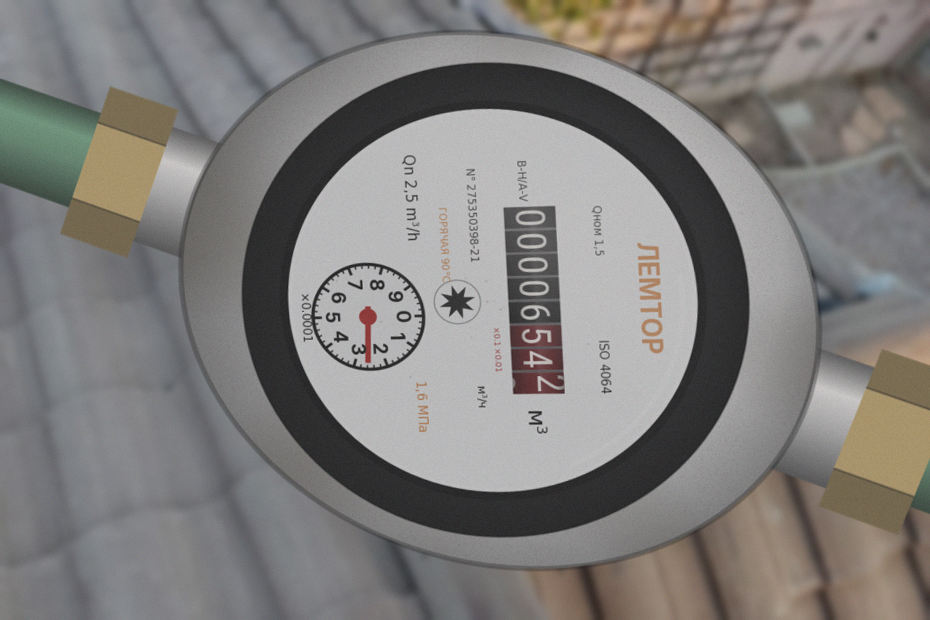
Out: {"value": 6.5422, "unit": "m³"}
